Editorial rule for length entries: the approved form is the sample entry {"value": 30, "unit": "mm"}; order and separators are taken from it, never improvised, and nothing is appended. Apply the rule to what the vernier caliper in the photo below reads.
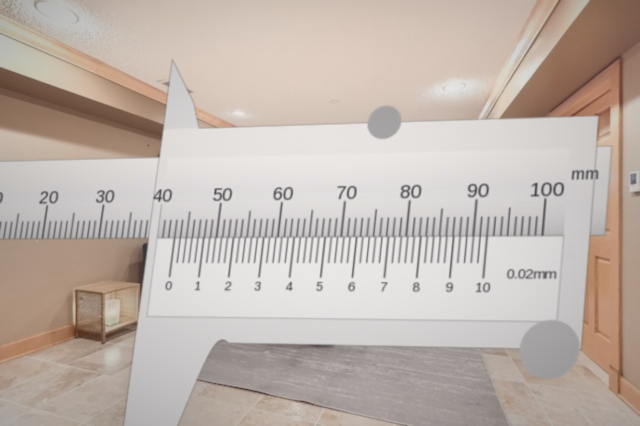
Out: {"value": 43.0, "unit": "mm"}
